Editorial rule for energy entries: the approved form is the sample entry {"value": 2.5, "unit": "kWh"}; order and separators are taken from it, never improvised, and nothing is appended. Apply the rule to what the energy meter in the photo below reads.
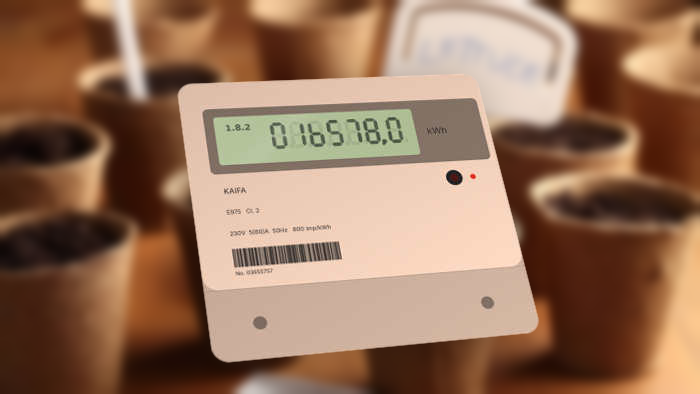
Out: {"value": 16578.0, "unit": "kWh"}
